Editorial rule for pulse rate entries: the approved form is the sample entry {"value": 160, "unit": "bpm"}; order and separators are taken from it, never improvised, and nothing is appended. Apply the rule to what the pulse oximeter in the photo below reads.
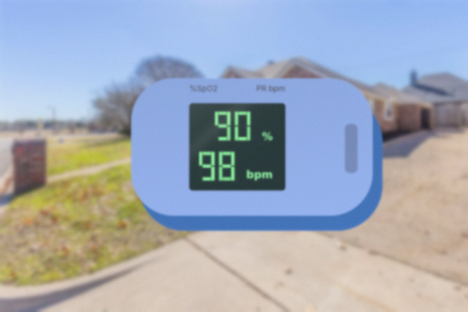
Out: {"value": 98, "unit": "bpm"}
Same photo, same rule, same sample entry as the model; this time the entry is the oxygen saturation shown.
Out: {"value": 90, "unit": "%"}
